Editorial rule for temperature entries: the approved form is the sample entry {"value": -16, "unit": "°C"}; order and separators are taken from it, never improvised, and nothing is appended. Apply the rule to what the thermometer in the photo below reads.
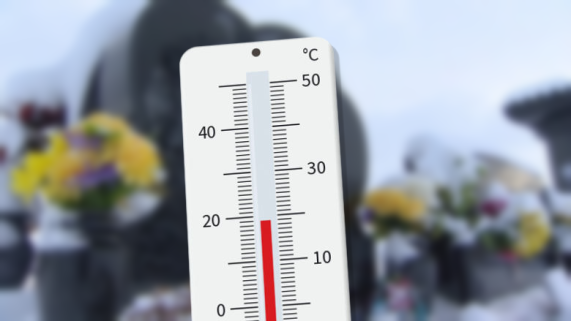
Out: {"value": 19, "unit": "°C"}
